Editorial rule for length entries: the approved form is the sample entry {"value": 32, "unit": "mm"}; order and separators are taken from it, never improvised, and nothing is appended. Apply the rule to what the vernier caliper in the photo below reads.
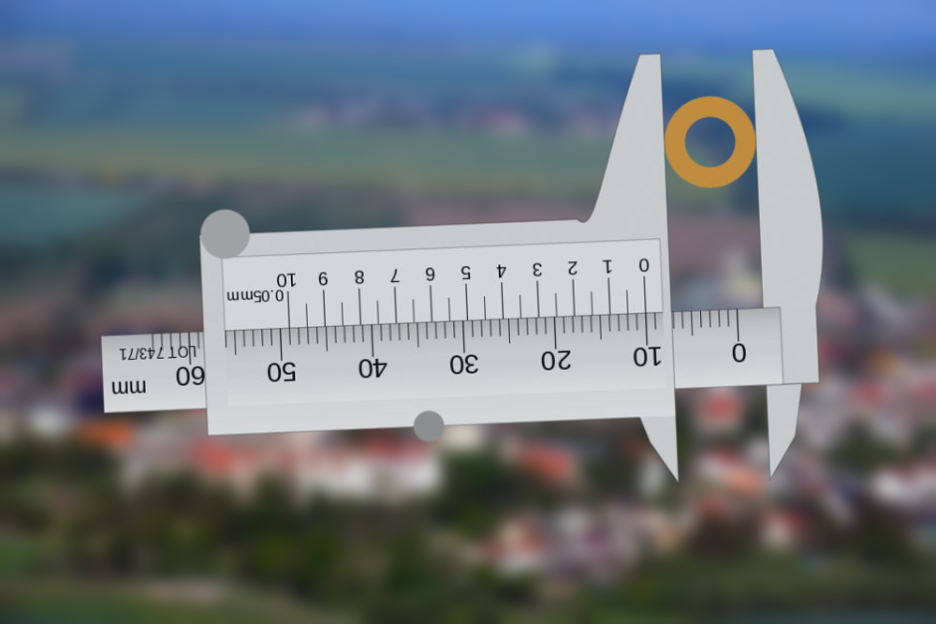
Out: {"value": 10.0, "unit": "mm"}
